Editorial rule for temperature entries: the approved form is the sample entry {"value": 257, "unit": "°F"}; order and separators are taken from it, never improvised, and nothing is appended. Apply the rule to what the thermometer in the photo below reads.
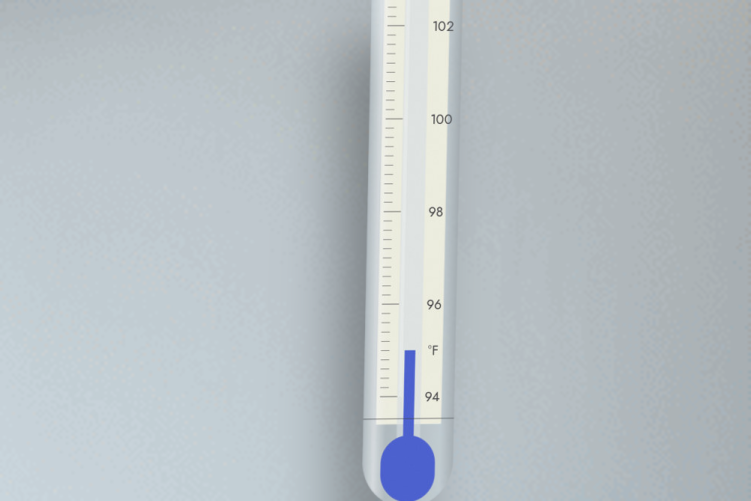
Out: {"value": 95, "unit": "°F"}
